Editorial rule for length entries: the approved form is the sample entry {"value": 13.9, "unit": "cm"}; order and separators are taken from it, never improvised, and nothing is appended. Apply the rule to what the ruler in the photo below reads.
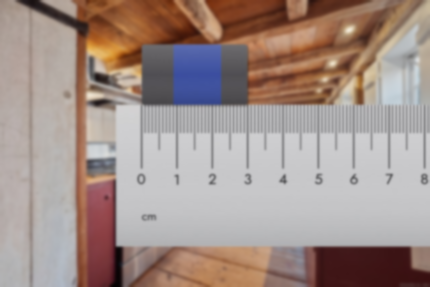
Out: {"value": 3, "unit": "cm"}
